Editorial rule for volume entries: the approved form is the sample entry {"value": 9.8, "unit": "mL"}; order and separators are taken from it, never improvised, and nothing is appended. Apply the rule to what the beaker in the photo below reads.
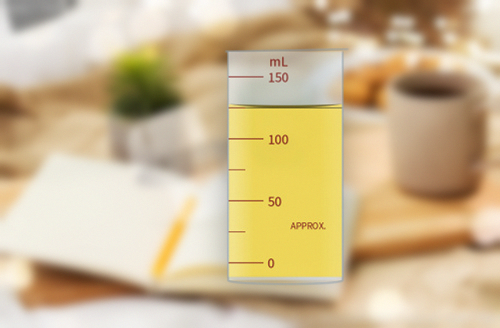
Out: {"value": 125, "unit": "mL"}
